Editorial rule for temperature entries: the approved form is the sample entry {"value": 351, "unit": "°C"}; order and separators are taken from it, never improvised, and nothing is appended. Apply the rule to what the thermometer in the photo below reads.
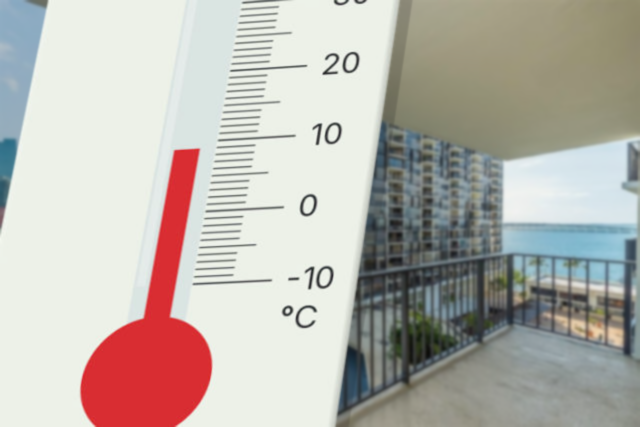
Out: {"value": 9, "unit": "°C"}
